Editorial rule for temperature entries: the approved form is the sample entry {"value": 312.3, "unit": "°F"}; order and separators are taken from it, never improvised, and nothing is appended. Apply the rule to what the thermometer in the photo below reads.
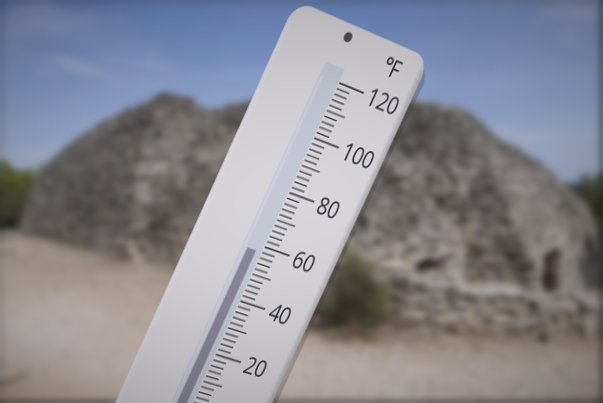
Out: {"value": 58, "unit": "°F"}
